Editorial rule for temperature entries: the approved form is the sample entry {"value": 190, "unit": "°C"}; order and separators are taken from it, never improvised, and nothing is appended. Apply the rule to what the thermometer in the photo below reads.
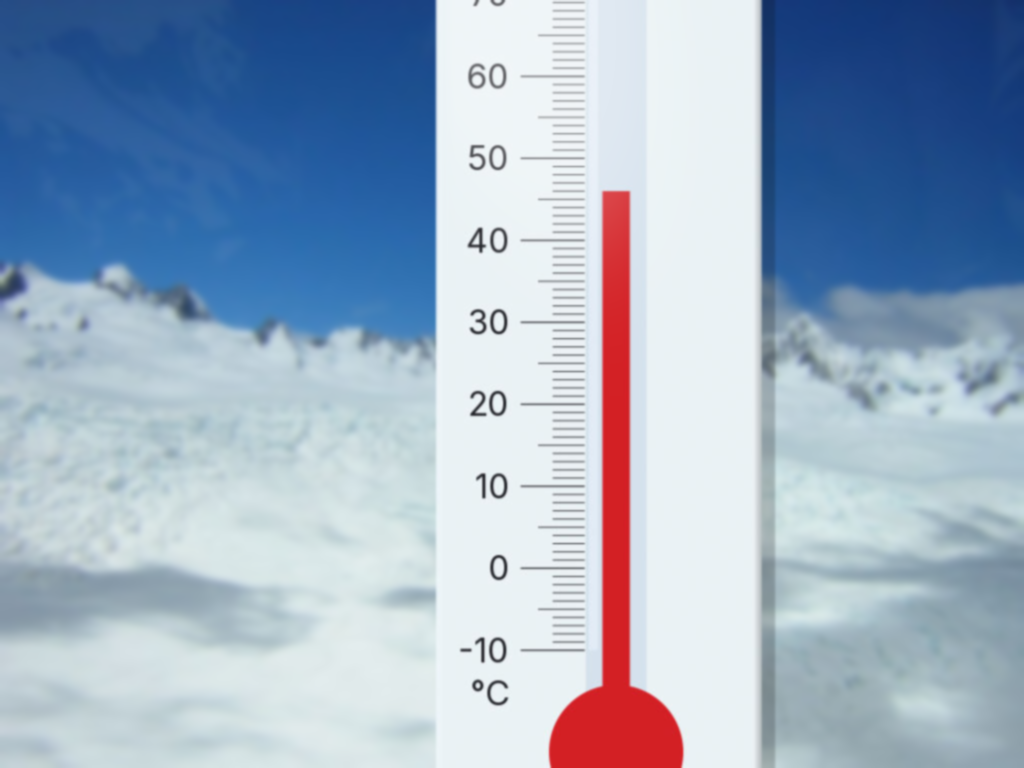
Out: {"value": 46, "unit": "°C"}
